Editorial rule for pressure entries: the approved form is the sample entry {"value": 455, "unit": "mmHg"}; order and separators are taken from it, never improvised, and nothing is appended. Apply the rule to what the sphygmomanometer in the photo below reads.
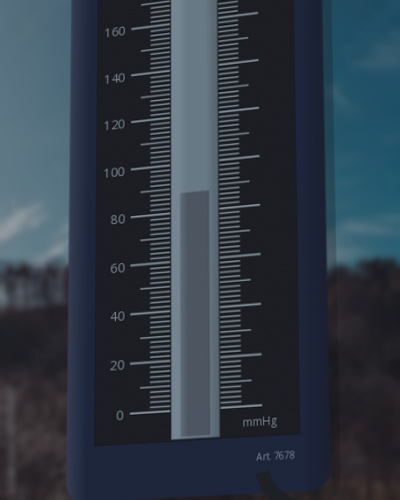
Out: {"value": 88, "unit": "mmHg"}
